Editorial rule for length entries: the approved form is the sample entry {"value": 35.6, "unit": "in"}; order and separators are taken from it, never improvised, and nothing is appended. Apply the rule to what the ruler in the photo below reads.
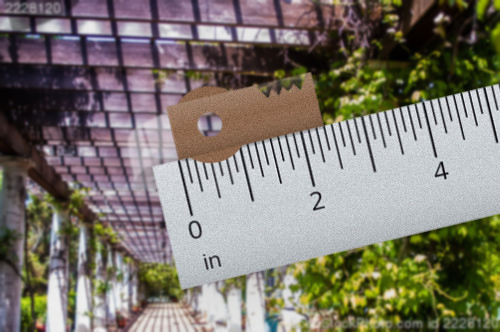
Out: {"value": 2.375, "unit": "in"}
